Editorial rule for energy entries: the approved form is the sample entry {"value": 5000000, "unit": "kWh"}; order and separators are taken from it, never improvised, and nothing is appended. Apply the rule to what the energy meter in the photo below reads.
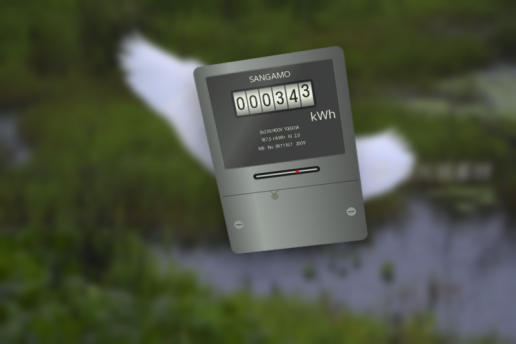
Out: {"value": 343, "unit": "kWh"}
